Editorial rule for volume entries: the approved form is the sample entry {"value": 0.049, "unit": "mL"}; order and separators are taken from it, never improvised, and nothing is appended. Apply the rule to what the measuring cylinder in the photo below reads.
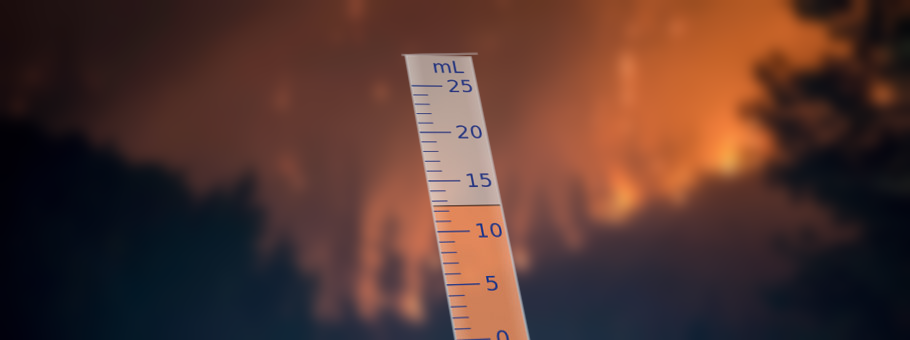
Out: {"value": 12.5, "unit": "mL"}
